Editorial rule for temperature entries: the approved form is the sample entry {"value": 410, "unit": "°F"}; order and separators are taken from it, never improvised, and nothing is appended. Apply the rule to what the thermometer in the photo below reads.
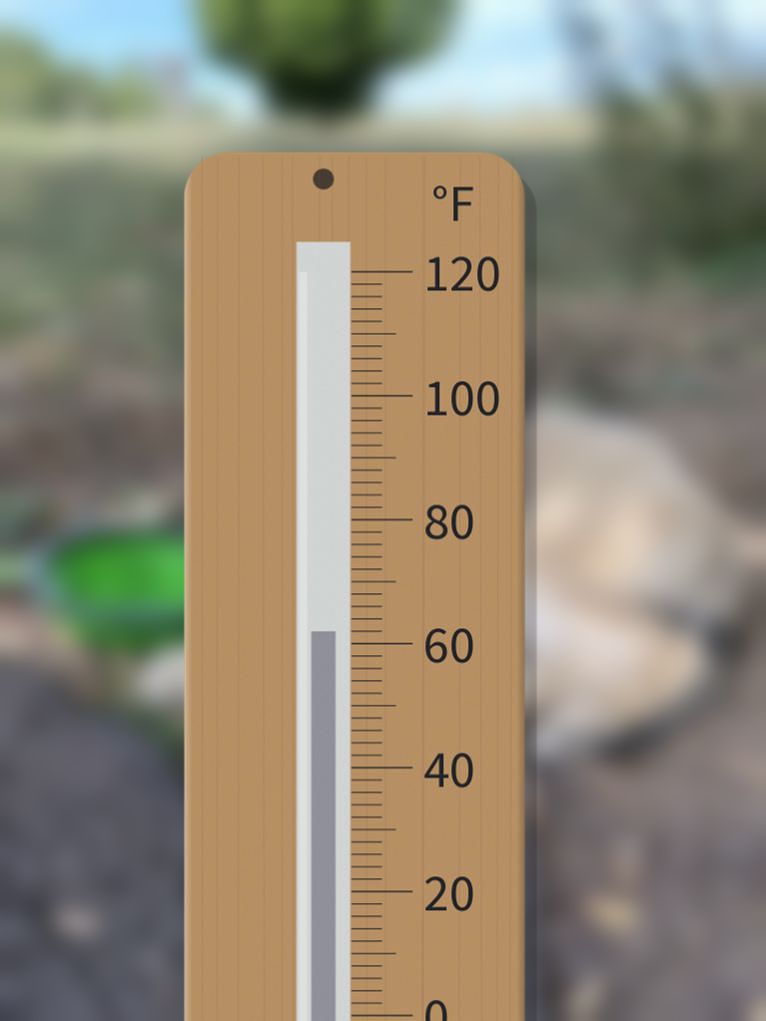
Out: {"value": 62, "unit": "°F"}
